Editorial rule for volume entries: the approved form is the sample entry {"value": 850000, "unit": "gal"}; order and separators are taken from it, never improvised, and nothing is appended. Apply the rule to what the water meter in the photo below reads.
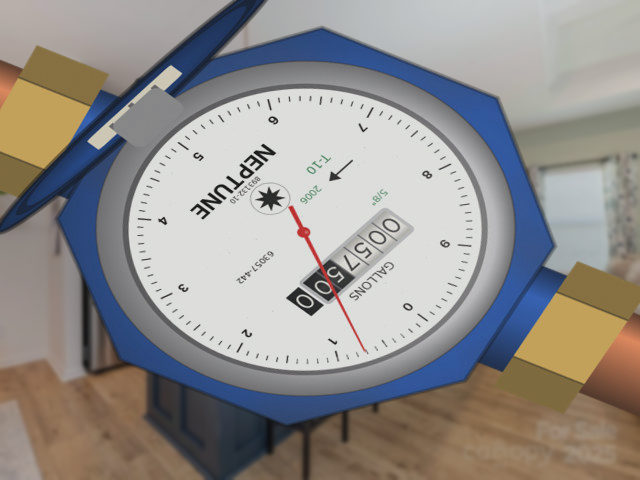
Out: {"value": 57500.7, "unit": "gal"}
